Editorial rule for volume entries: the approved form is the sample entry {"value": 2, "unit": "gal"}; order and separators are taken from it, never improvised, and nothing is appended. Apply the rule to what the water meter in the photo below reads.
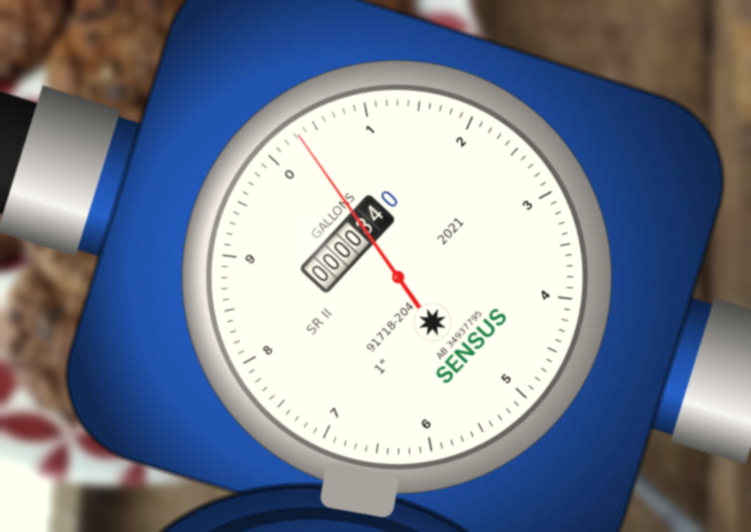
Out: {"value": 340.3, "unit": "gal"}
